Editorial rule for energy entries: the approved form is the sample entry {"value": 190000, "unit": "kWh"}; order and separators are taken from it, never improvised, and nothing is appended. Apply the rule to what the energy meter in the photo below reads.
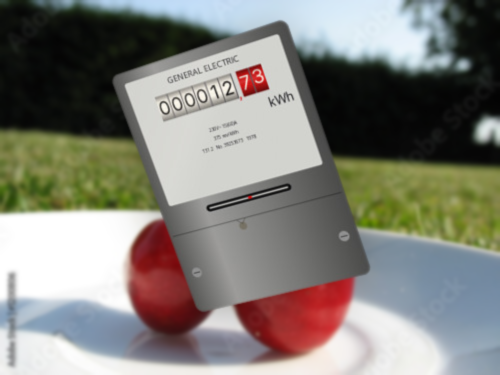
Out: {"value": 12.73, "unit": "kWh"}
